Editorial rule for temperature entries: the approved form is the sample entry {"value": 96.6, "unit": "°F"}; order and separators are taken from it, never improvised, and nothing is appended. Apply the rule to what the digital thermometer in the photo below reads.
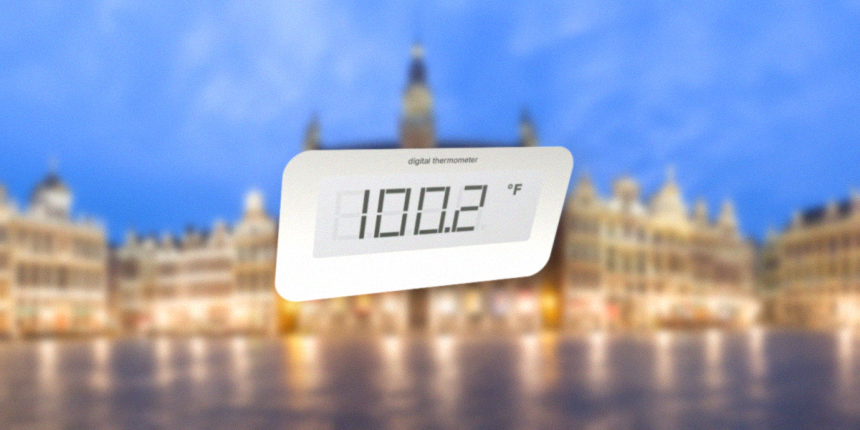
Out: {"value": 100.2, "unit": "°F"}
